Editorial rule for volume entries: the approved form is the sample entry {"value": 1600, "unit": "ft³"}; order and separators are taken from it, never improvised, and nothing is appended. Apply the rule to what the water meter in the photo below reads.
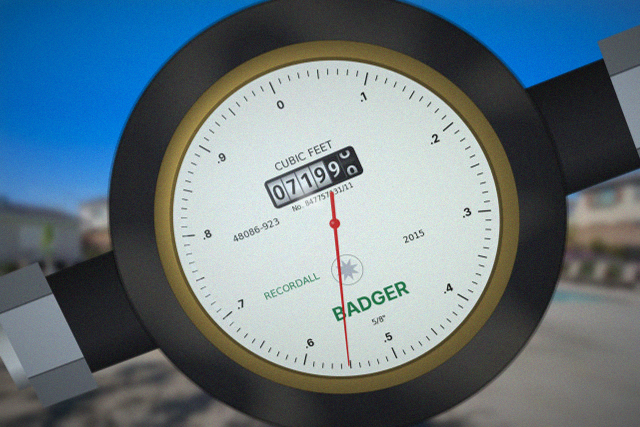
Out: {"value": 71998.55, "unit": "ft³"}
